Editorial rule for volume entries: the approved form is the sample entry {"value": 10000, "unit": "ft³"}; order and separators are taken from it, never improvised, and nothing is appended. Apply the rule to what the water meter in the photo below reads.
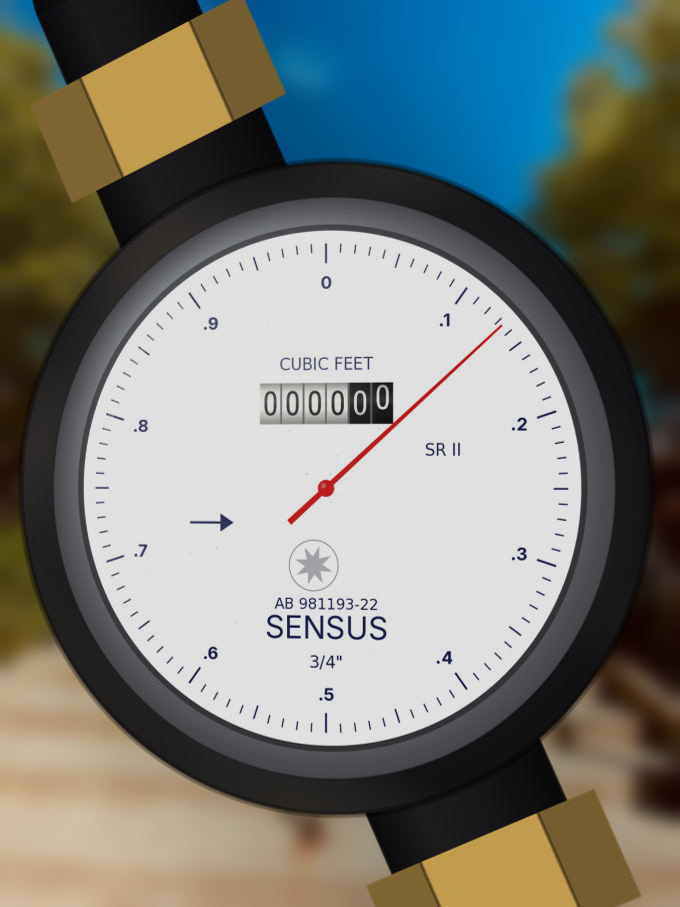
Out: {"value": 0.13, "unit": "ft³"}
